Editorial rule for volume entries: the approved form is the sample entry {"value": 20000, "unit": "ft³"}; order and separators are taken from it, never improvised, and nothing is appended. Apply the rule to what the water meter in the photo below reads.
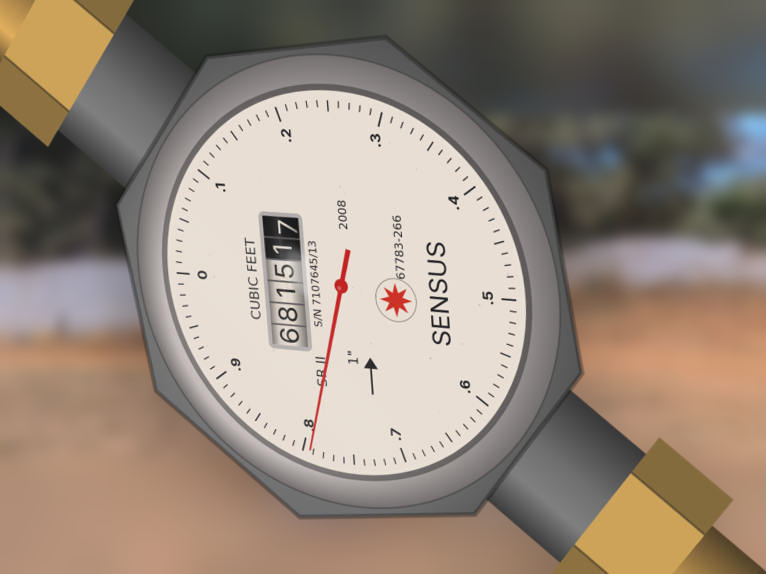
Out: {"value": 681516.79, "unit": "ft³"}
